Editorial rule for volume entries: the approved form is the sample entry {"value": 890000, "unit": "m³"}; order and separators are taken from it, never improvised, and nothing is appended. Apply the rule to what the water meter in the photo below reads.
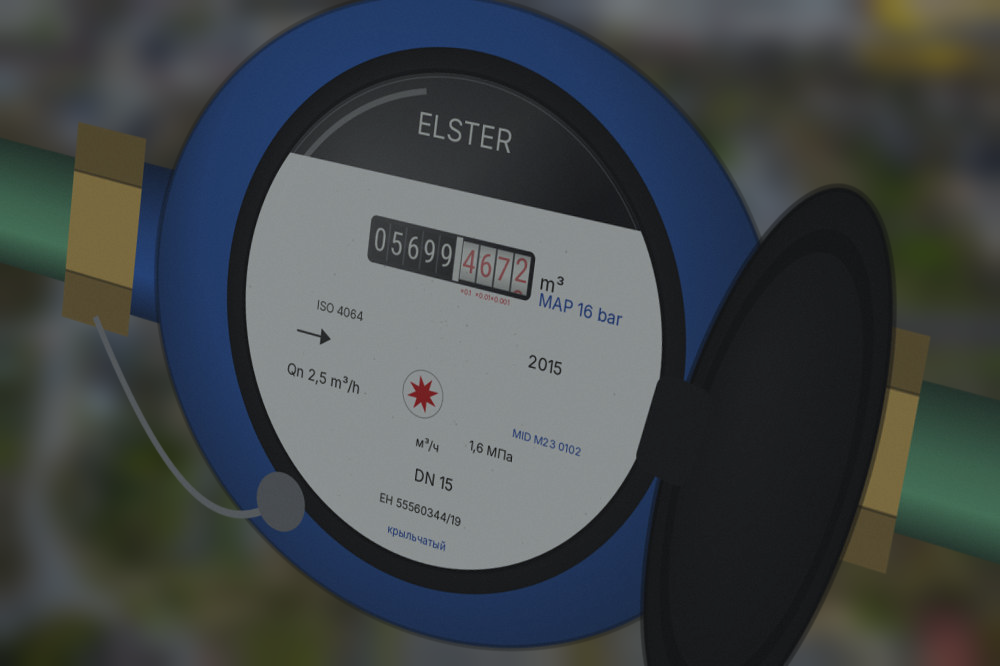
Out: {"value": 5699.4672, "unit": "m³"}
